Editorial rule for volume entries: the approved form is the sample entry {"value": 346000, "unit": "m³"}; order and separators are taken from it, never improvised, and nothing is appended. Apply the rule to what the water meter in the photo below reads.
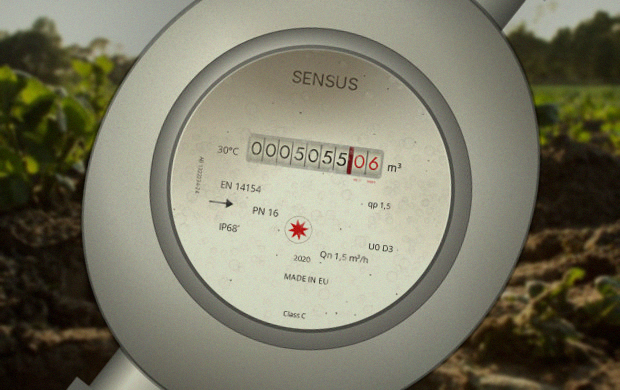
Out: {"value": 5055.06, "unit": "m³"}
